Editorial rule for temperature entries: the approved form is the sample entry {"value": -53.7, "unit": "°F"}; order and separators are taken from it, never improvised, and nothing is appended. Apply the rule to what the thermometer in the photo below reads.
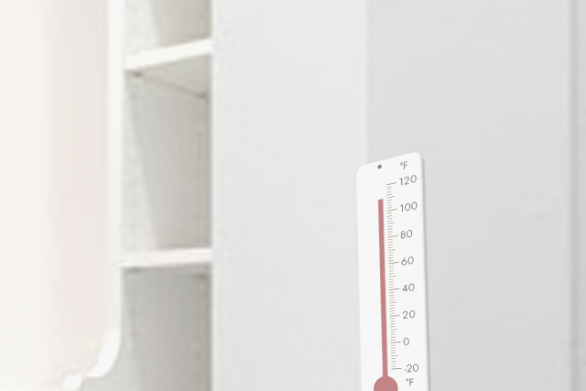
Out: {"value": 110, "unit": "°F"}
